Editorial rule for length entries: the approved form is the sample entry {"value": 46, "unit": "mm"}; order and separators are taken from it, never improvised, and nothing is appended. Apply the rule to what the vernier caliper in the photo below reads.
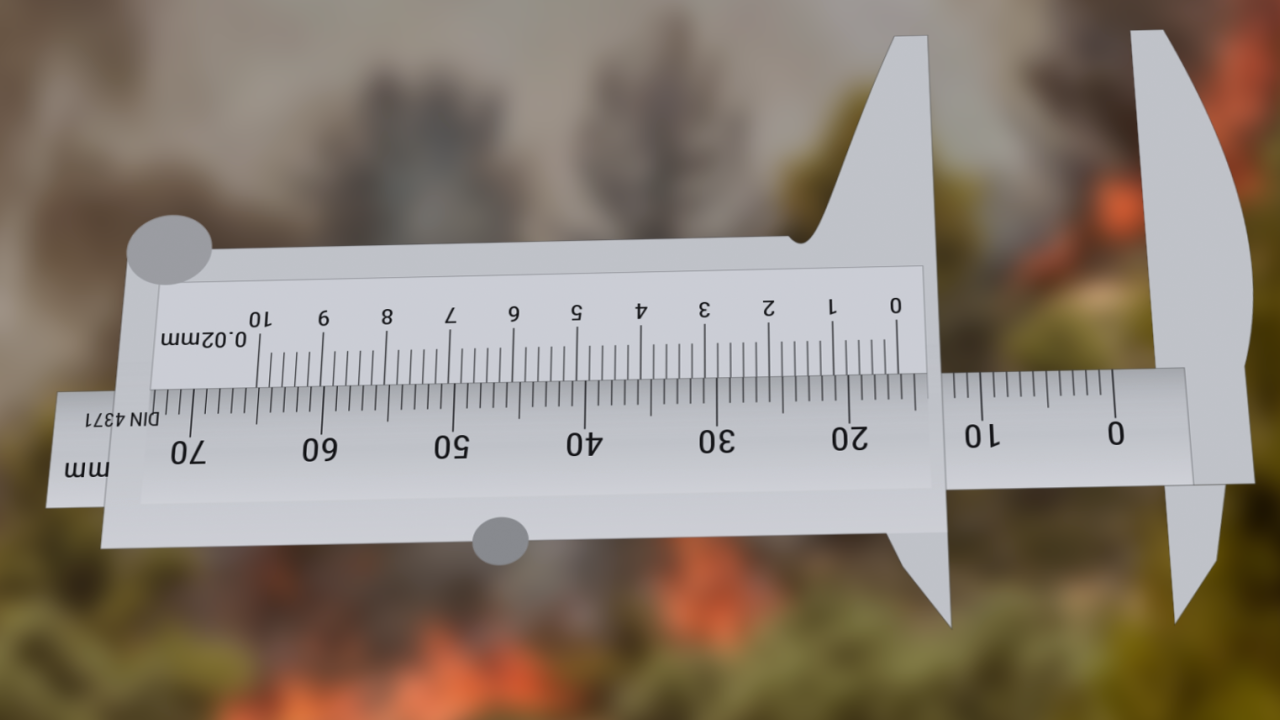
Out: {"value": 16.2, "unit": "mm"}
